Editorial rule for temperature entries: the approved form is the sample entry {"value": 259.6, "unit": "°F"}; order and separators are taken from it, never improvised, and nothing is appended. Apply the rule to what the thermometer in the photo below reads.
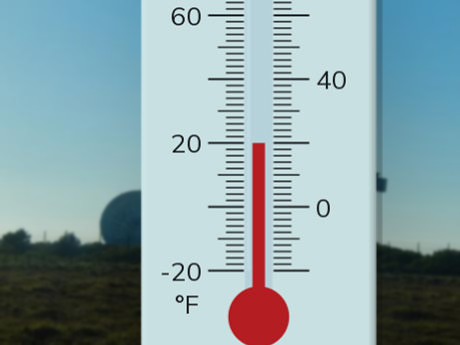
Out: {"value": 20, "unit": "°F"}
